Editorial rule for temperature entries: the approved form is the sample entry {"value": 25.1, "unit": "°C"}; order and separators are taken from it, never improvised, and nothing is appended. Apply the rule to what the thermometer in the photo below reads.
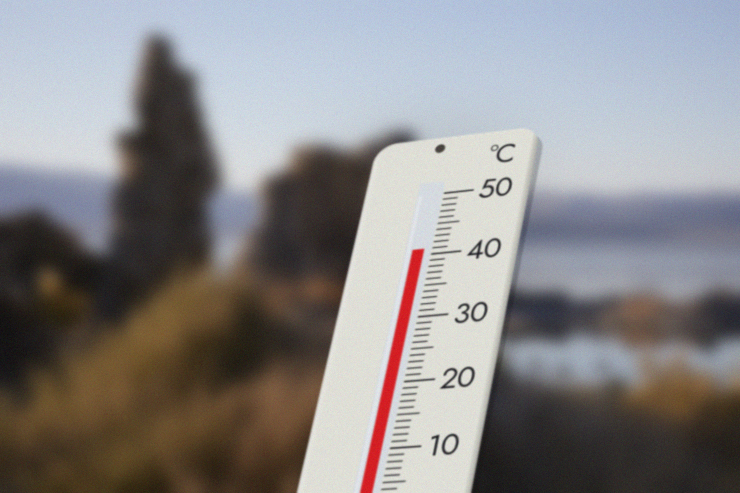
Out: {"value": 41, "unit": "°C"}
